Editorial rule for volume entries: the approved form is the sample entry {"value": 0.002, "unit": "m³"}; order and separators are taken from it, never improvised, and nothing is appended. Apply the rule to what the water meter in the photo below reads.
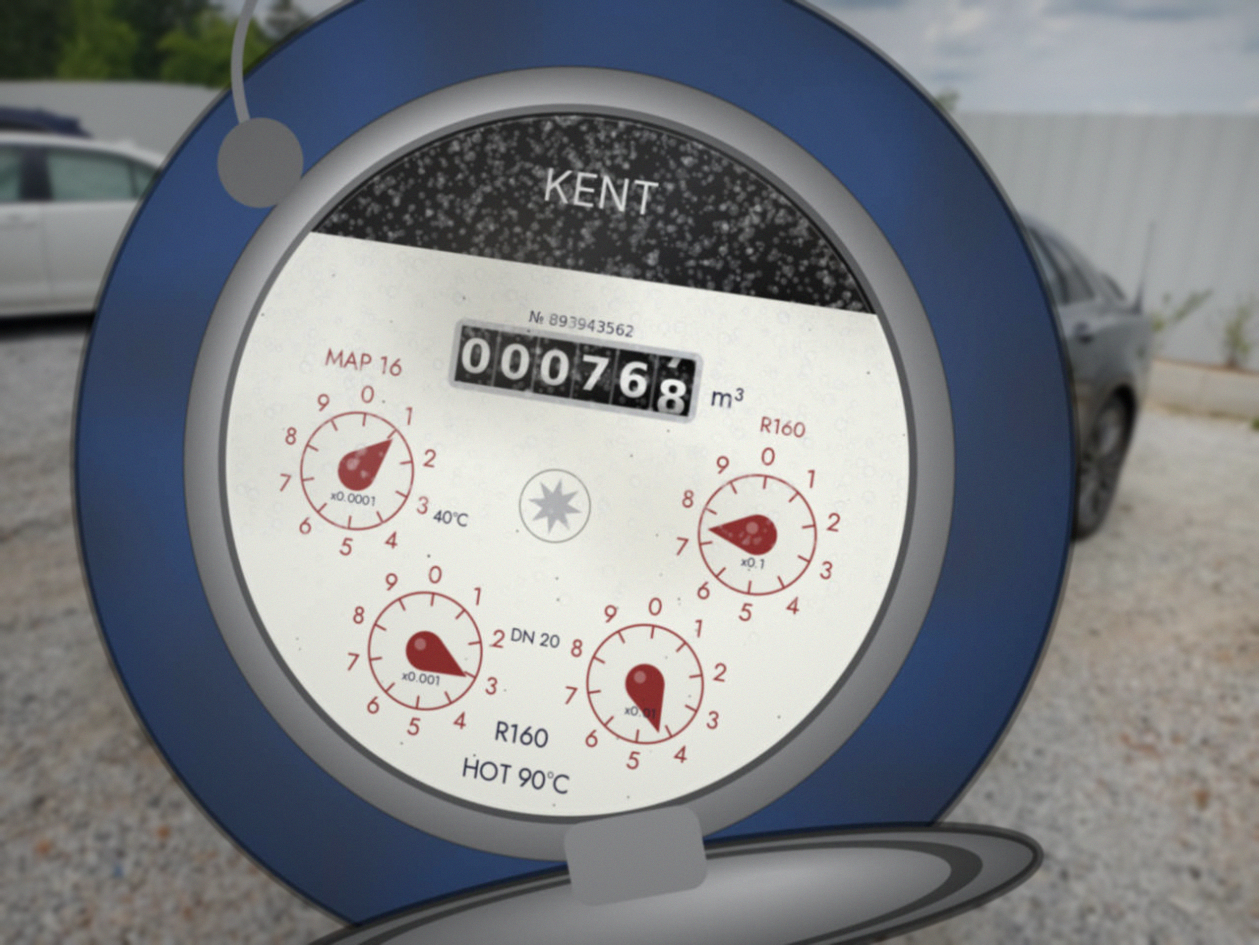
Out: {"value": 767.7431, "unit": "m³"}
